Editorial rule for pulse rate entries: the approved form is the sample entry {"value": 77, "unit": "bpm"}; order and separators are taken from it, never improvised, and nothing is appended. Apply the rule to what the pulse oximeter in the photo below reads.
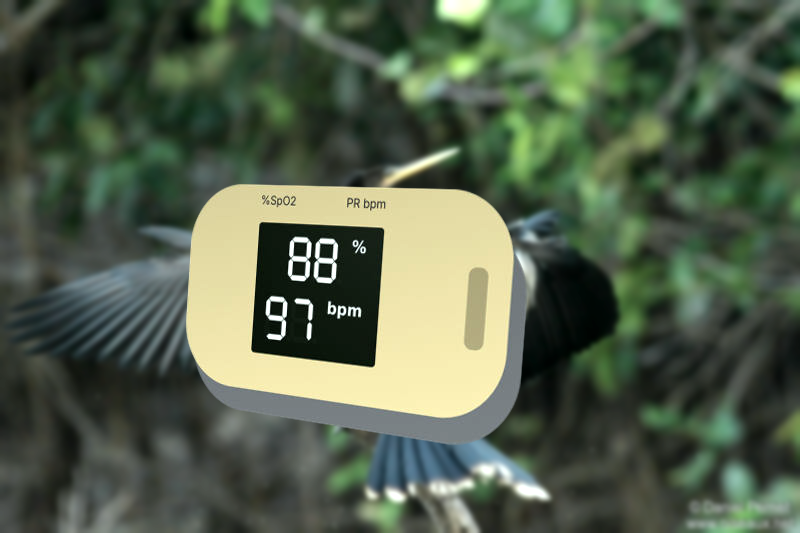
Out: {"value": 97, "unit": "bpm"}
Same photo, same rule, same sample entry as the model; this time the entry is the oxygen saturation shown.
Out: {"value": 88, "unit": "%"}
